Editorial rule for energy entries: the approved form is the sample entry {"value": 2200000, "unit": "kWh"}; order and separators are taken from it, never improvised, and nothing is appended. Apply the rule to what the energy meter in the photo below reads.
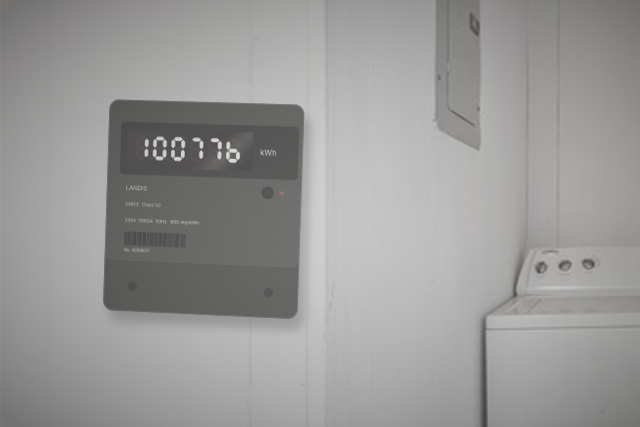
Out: {"value": 100776, "unit": "kWh"}
